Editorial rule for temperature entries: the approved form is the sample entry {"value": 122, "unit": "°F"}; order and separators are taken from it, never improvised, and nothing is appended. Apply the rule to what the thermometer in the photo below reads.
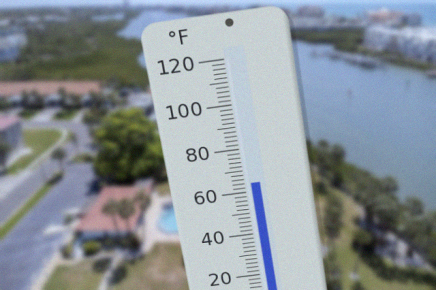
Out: {"value": 64, "unit": "°F"}
